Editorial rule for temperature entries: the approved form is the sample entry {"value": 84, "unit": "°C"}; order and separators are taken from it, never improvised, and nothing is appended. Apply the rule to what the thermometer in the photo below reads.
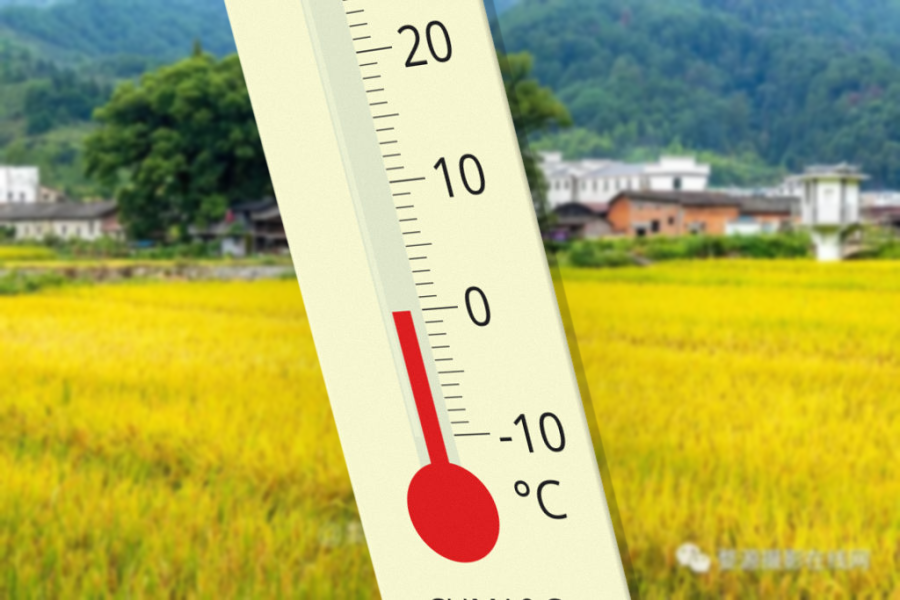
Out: {"value": 0, "unit": "°C"}
